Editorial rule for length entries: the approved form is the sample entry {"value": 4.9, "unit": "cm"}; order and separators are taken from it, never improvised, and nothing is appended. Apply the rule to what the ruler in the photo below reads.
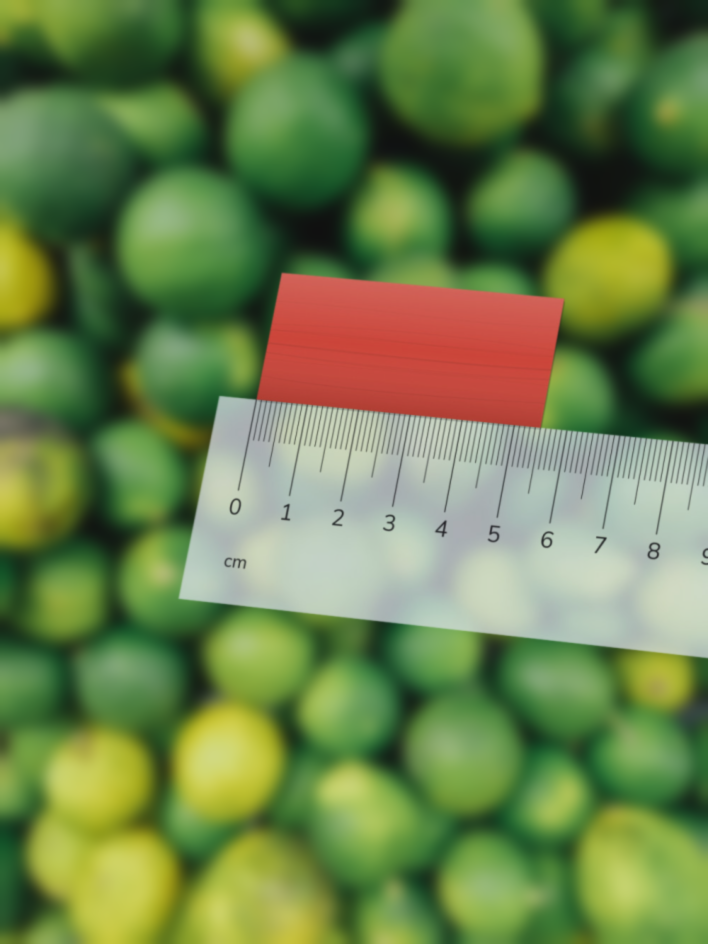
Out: {"value": 5.5, "unit": "cm"}
